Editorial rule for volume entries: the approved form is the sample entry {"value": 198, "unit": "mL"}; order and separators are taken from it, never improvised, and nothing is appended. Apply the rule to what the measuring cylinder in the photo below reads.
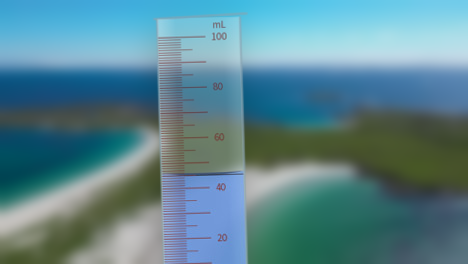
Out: {"value": 45, "unit": "mL"}
